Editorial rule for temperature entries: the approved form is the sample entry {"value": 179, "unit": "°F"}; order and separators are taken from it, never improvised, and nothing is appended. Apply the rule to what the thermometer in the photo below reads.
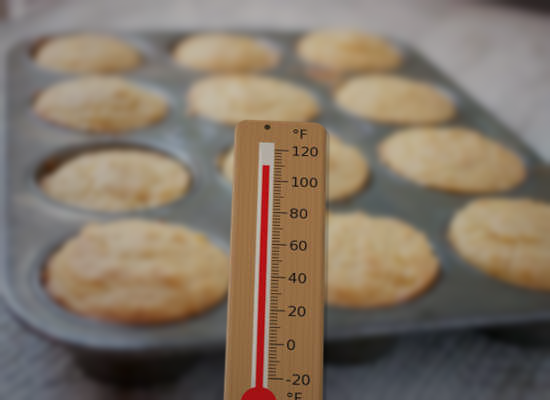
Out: {"value": 110, "unit": "°F"}
